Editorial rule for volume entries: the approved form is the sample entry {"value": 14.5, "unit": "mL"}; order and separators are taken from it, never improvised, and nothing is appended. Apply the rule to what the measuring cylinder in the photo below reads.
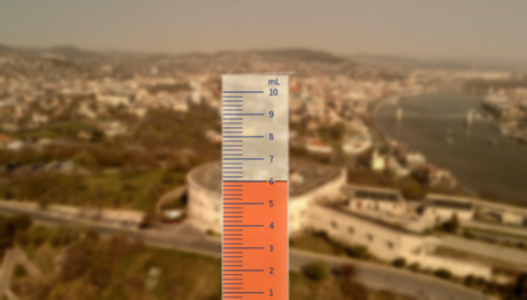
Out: {"value": 6, "unit": "mL"}
